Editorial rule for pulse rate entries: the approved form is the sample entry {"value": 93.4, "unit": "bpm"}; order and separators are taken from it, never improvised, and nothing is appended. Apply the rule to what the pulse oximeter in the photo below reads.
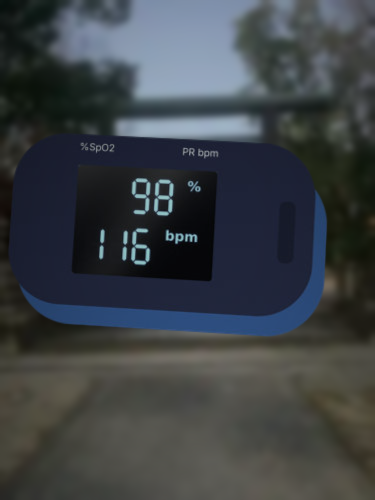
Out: {"value": 116, "unit": "bpm"}
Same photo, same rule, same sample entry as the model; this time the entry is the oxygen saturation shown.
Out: {"value": 98, "unit": "%"}
